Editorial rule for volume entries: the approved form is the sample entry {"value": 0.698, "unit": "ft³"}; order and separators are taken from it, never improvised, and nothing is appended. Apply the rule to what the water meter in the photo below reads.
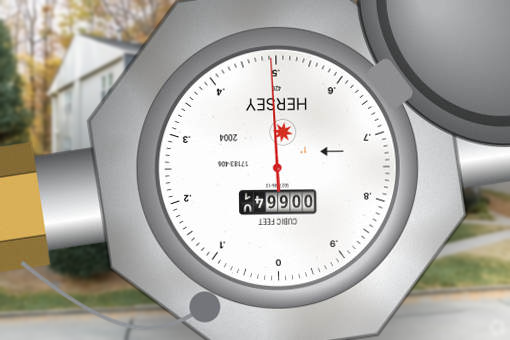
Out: {"value": 6640.49, "unit": "ft³"}
